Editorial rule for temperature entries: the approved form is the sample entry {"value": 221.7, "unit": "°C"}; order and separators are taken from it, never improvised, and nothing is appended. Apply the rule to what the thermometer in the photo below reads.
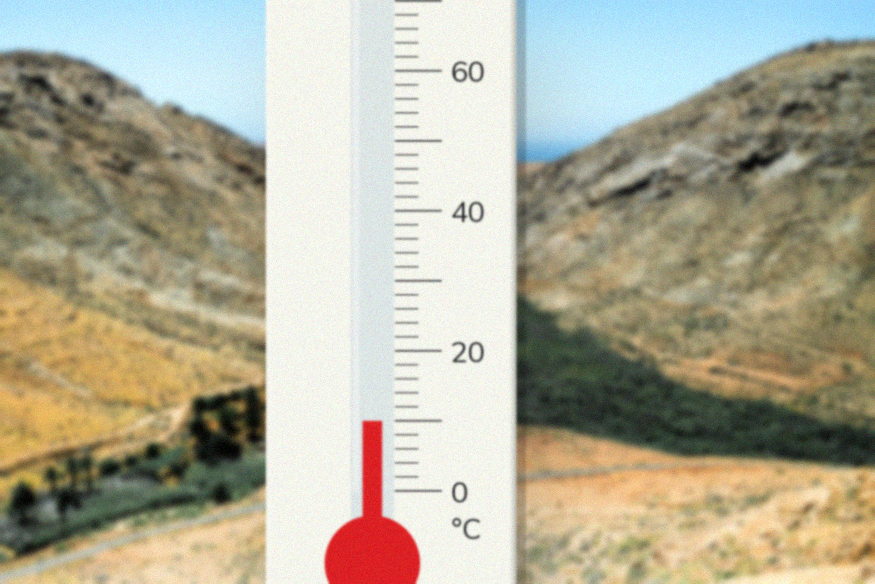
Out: {"value": 10, "unit": "°C"}
